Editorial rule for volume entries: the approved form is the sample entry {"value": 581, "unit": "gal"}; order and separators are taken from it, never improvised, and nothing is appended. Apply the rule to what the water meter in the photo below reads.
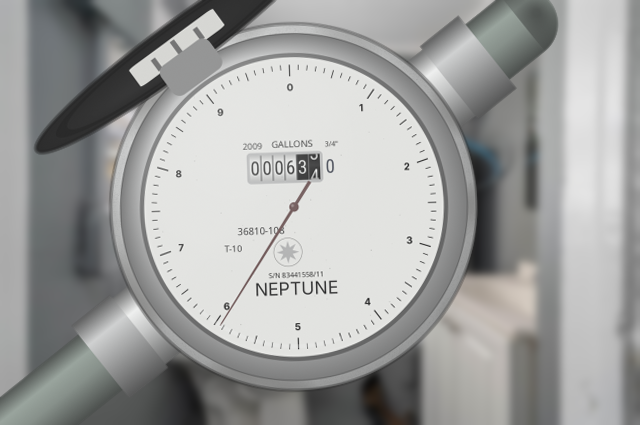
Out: {"value": 6335.9, "unit": "gal"}
